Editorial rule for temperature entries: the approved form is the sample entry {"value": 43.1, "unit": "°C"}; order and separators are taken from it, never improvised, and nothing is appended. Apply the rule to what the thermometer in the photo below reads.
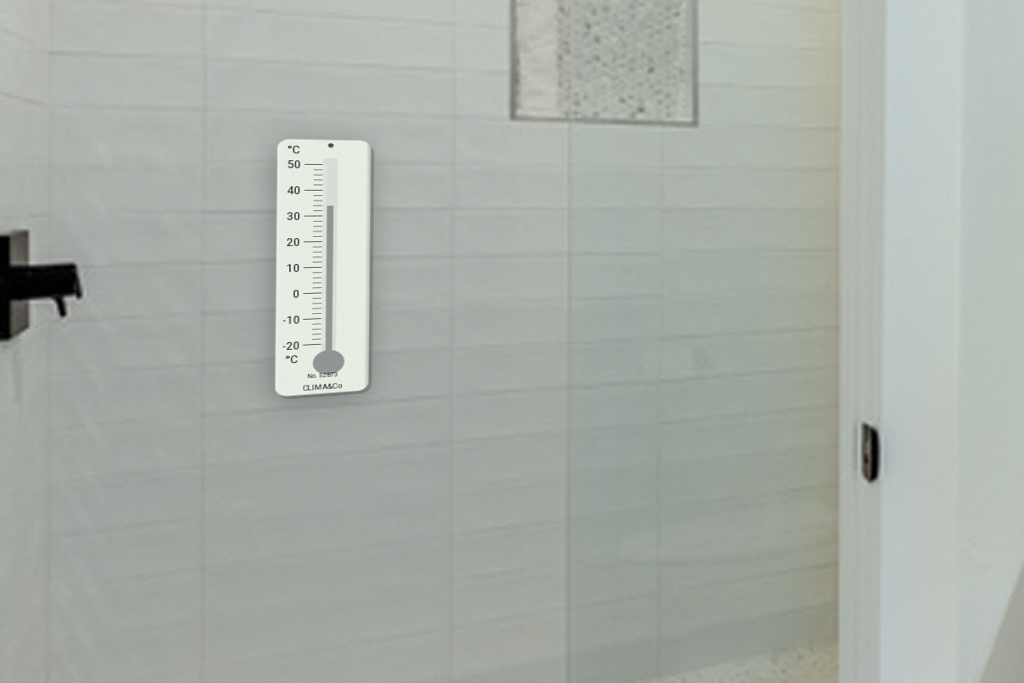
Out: {"value": 34, "unit": "°C"}
